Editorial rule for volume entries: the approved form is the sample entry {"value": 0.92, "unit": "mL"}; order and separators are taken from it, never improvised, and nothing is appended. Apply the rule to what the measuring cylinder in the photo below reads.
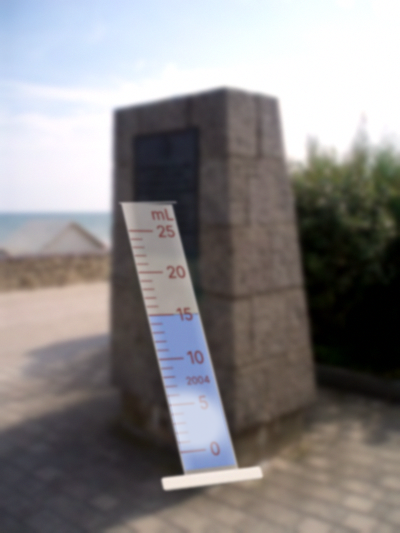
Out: {"value": 15, "unit": "mL"}
